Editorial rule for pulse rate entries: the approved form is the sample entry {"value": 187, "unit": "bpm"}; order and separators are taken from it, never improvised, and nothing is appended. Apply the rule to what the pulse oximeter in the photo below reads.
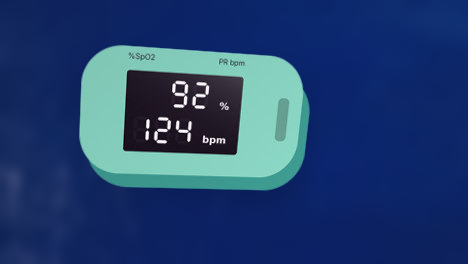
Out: {"value": 124, "unit": "bpm"}
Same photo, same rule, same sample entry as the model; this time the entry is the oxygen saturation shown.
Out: {"value": 92, "unit": "%"}
